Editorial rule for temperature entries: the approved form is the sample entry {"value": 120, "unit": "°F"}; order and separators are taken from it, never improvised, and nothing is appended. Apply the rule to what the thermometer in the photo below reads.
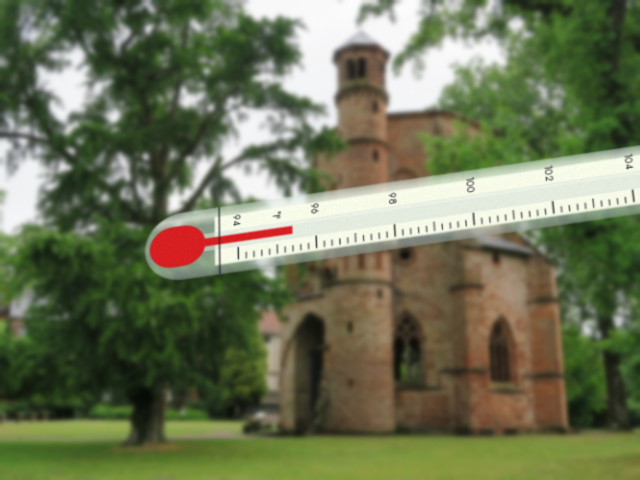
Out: {"value": 95.4, "unit": "°F"}
